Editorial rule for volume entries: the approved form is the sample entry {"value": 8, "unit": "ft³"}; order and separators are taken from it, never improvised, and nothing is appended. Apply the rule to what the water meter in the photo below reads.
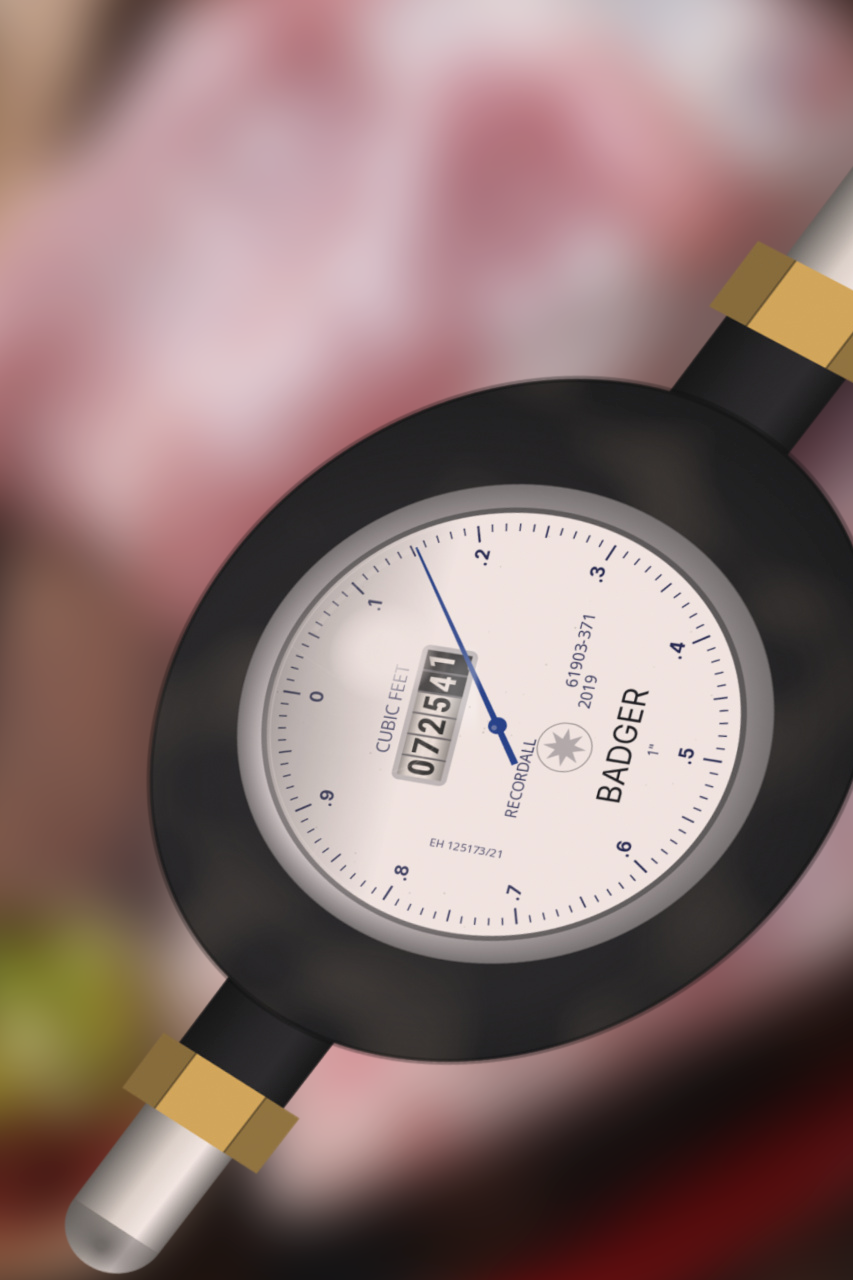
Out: {"value": 72541.15, "unit": "ft³"}
